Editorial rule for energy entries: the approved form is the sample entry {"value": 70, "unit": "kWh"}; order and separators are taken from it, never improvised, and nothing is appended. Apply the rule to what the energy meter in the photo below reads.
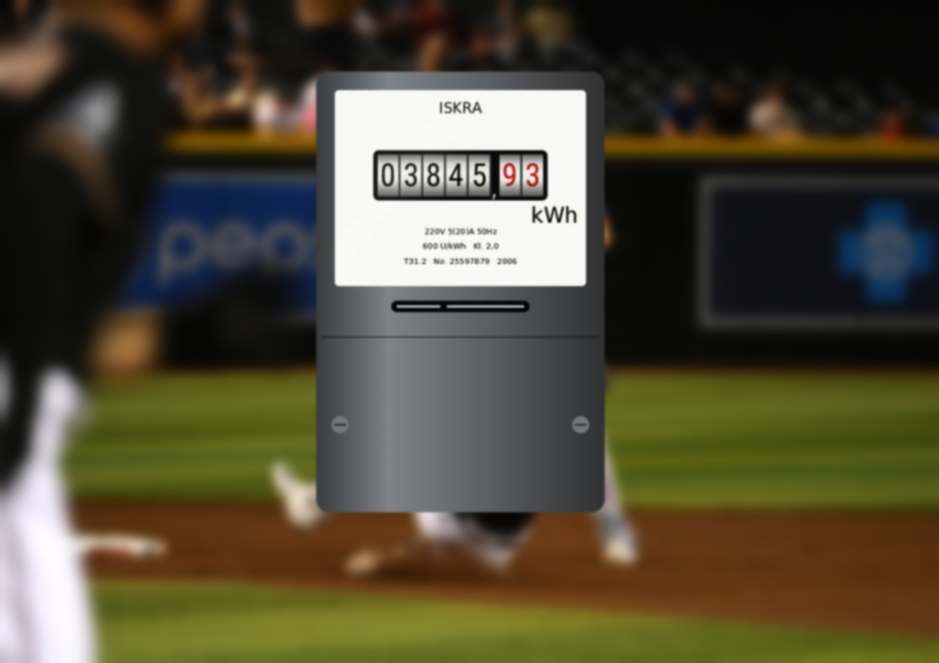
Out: {"value": 3845.93, "unit": "kWh"}
